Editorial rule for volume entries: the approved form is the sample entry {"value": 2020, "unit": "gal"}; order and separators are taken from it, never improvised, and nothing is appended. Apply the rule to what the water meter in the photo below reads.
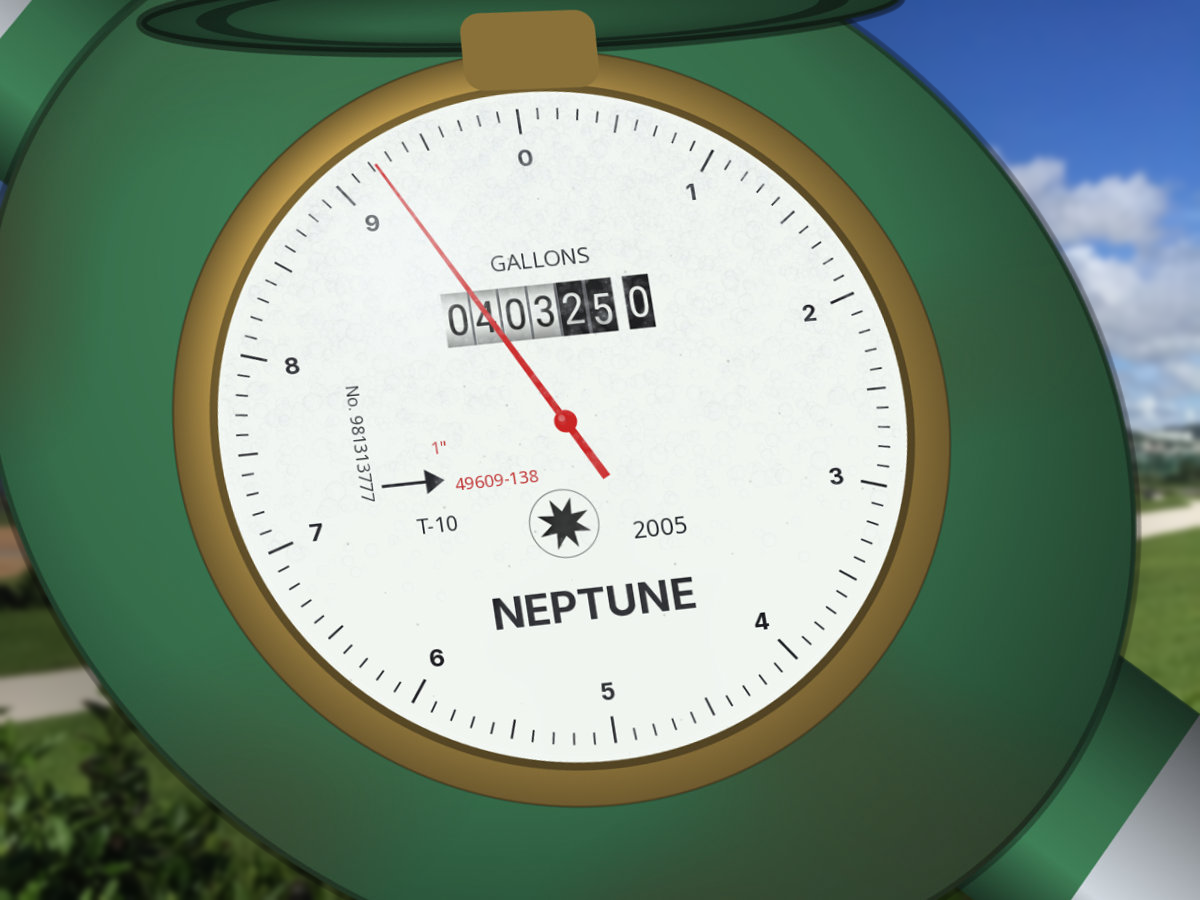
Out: {"value": 403249.2, "unit": "gal"}
